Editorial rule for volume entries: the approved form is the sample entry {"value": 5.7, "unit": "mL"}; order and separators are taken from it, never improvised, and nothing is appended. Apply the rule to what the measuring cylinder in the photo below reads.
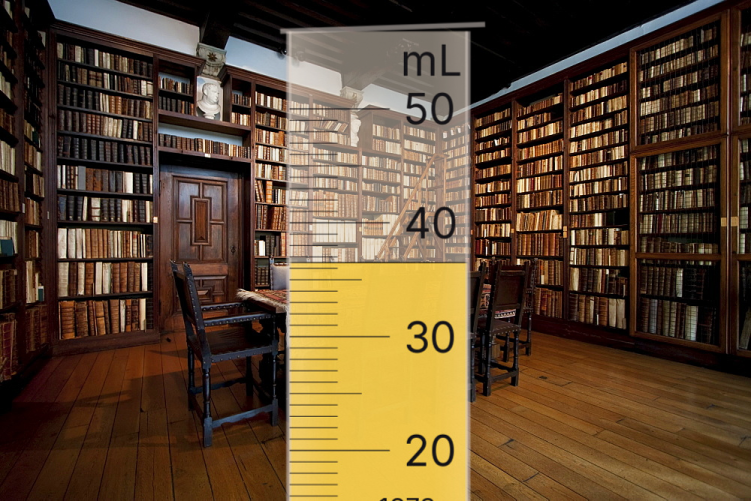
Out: {"value": 36.5, "unit": "mL"}
